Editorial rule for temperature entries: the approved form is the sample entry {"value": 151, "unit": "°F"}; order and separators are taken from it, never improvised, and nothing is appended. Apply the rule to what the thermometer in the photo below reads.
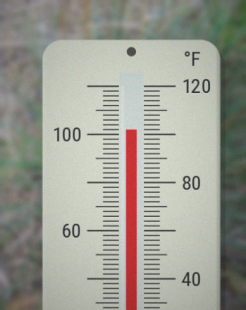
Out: {"value": 102, "unit": "°F"}
